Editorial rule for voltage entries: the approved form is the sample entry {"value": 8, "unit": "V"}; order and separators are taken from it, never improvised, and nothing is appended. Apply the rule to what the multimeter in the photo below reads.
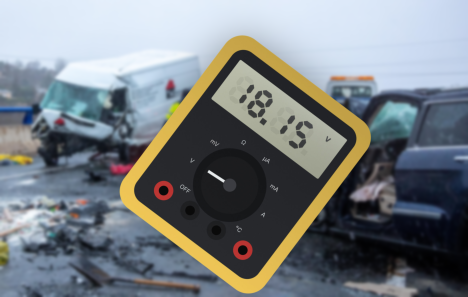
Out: {"value": 18.15, "unit": "V"}
